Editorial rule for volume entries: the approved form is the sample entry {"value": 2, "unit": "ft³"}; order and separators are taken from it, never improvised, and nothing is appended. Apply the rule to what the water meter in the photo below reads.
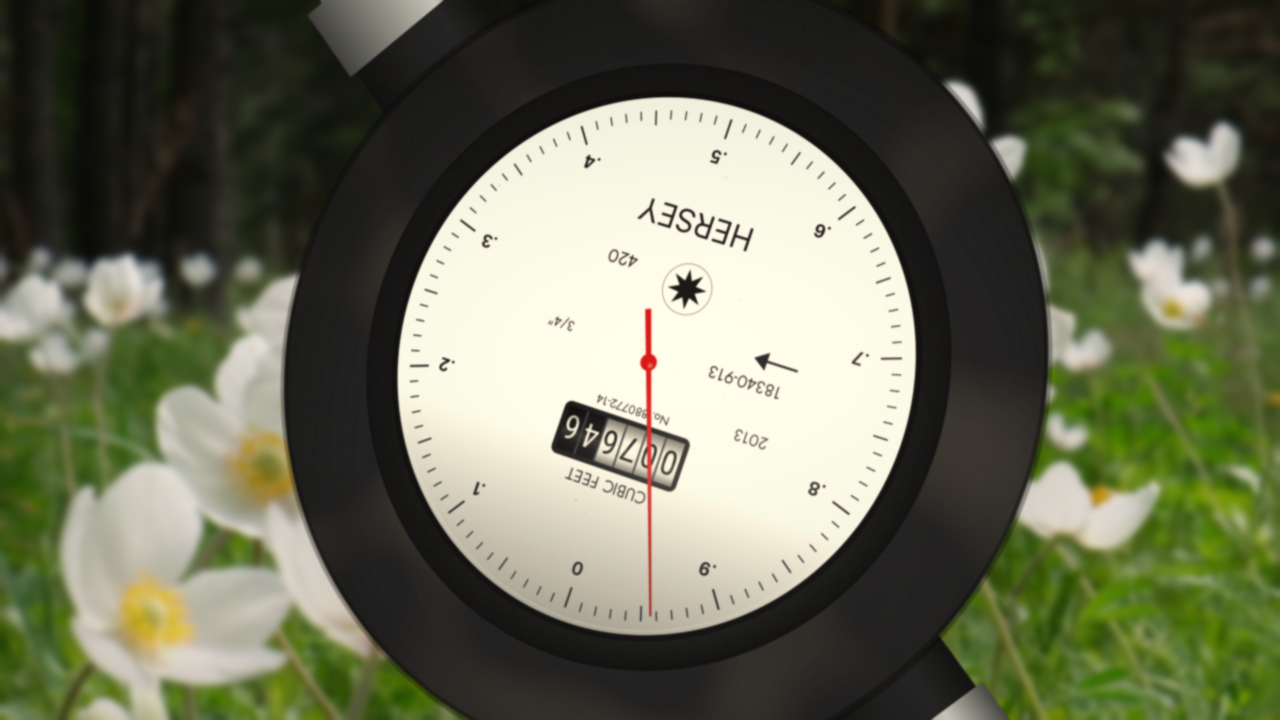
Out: {"value": 7645.94, "unit": "ft³"}
